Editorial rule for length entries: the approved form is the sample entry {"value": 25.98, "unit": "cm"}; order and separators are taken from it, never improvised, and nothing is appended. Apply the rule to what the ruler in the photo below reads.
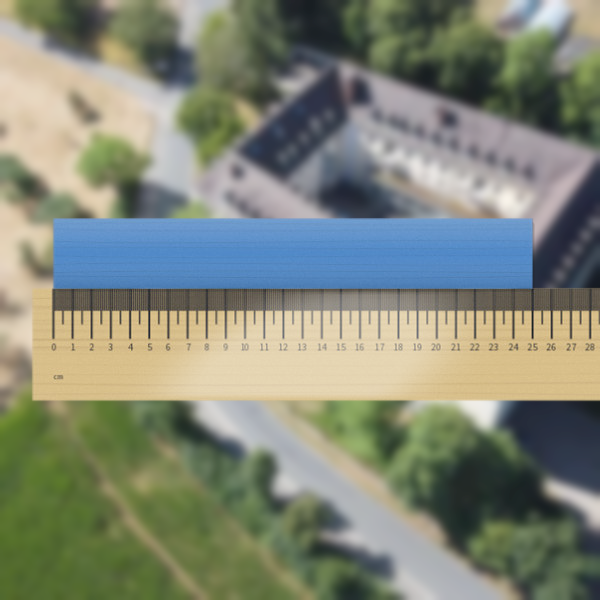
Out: {"value": 25, "unit": "cm"}
